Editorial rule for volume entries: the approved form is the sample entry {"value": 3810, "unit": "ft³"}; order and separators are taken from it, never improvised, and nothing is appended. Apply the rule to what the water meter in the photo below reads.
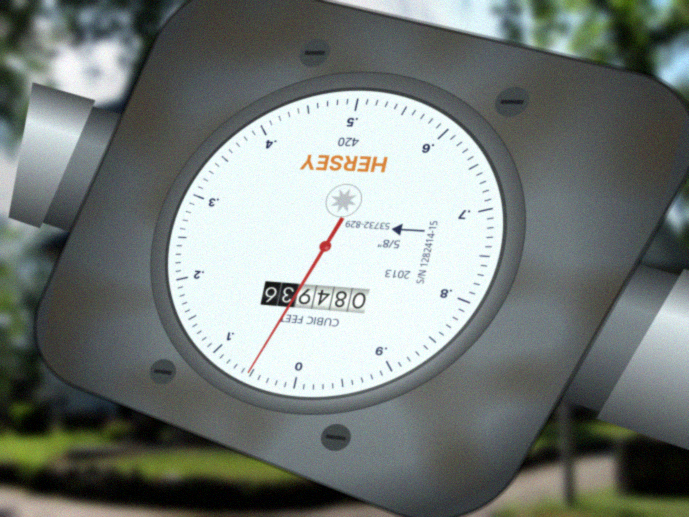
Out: {"value": 84936.05, "unit": "ft³"}
